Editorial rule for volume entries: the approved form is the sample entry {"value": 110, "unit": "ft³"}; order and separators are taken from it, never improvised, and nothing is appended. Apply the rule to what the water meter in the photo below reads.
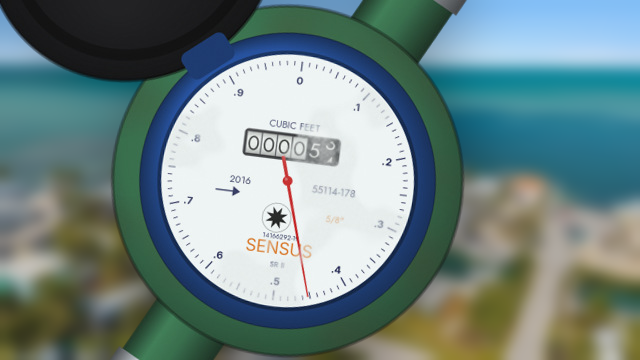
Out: {"value": 53.45, "unit": "ft³"}
